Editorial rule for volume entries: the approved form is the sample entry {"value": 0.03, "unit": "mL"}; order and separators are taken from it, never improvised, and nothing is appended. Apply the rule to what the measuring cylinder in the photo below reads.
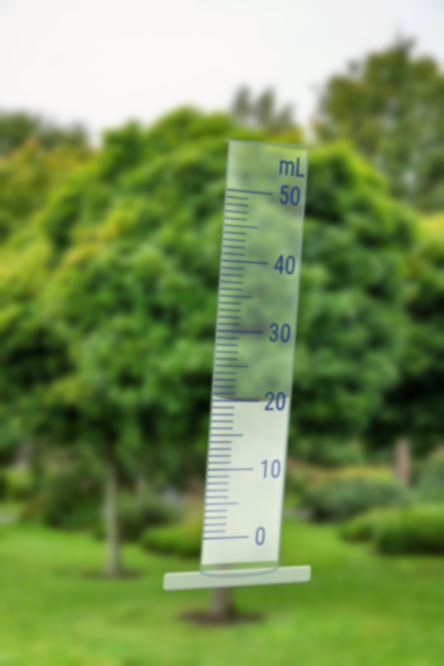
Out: {"value": 20, "unit": "mL"}
